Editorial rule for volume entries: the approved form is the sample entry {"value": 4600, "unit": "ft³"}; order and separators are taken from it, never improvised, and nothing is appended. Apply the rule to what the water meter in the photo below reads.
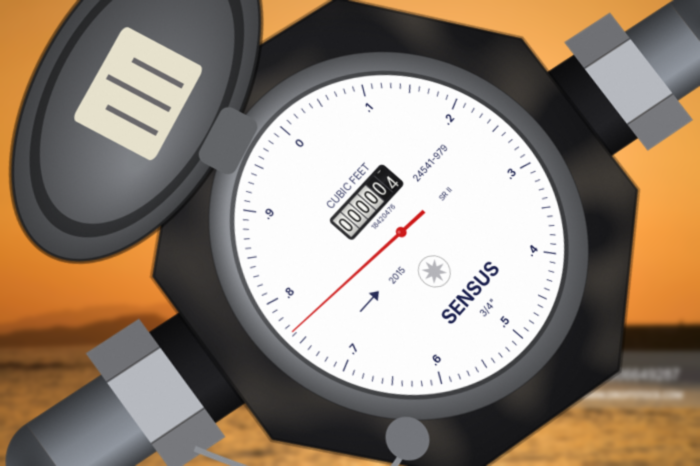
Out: {"value": 3.76, "unit": "ft³"}
